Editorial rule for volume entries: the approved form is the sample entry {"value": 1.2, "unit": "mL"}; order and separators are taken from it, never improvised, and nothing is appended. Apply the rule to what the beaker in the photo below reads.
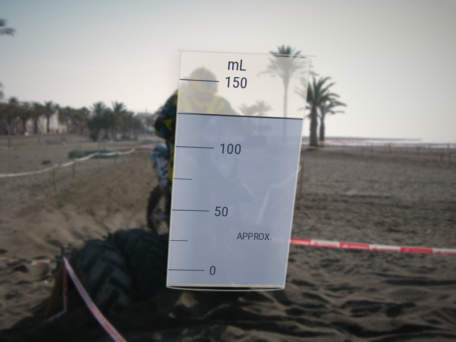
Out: {"value": 125, "unit": "mL"}
